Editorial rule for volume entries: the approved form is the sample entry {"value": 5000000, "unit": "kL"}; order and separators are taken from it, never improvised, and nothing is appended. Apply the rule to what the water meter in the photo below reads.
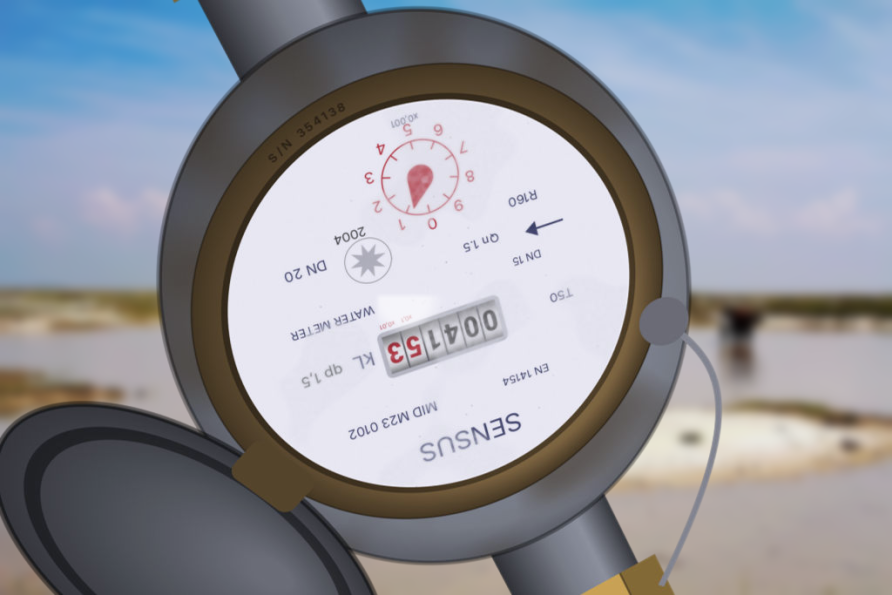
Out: {"value": 41.530, "unit": "kL"}
